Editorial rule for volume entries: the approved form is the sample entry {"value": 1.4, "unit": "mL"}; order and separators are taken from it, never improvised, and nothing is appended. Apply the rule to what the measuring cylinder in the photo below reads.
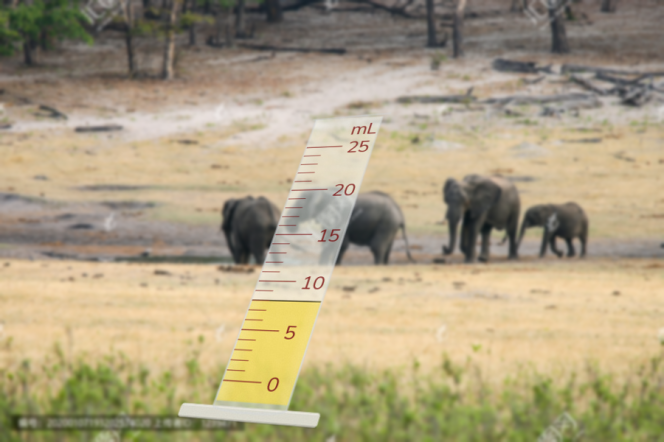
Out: {"value": 8, "unit": "mL"}
